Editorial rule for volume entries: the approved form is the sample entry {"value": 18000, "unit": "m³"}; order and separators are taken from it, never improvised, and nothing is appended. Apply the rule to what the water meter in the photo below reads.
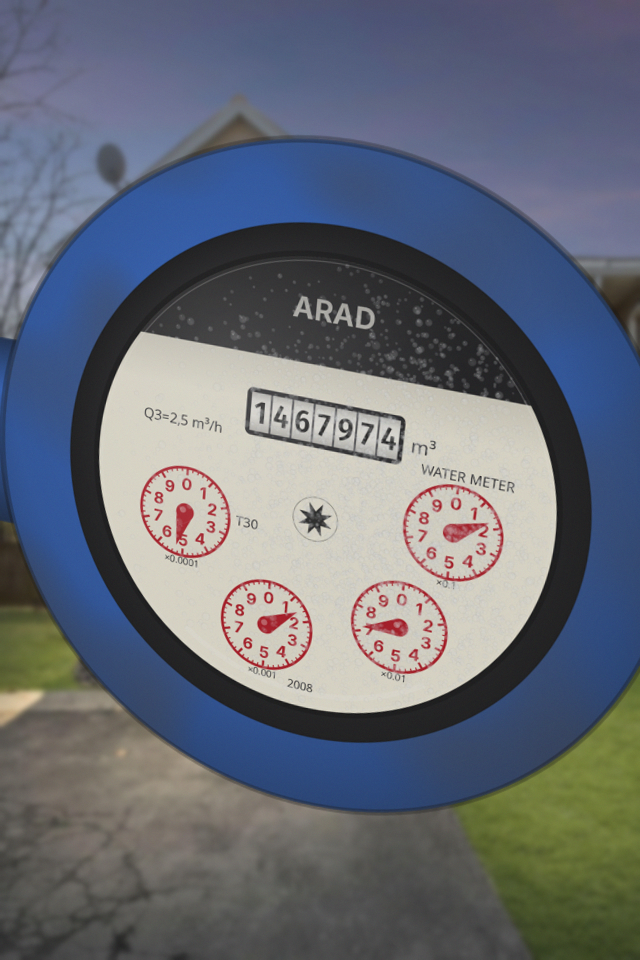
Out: {"value": 1467974.1715, "unit": "m³"}
